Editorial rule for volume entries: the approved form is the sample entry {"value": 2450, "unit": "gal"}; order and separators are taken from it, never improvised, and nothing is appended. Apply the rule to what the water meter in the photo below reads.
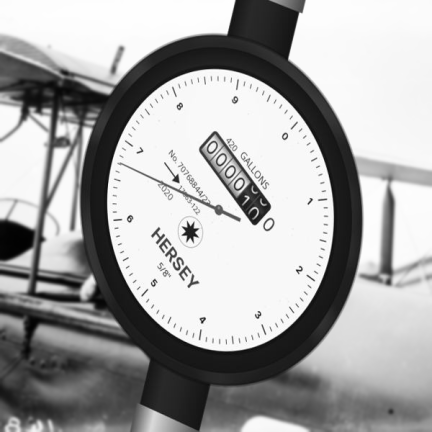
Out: {"value": 96.7, "unit": "gal"}
